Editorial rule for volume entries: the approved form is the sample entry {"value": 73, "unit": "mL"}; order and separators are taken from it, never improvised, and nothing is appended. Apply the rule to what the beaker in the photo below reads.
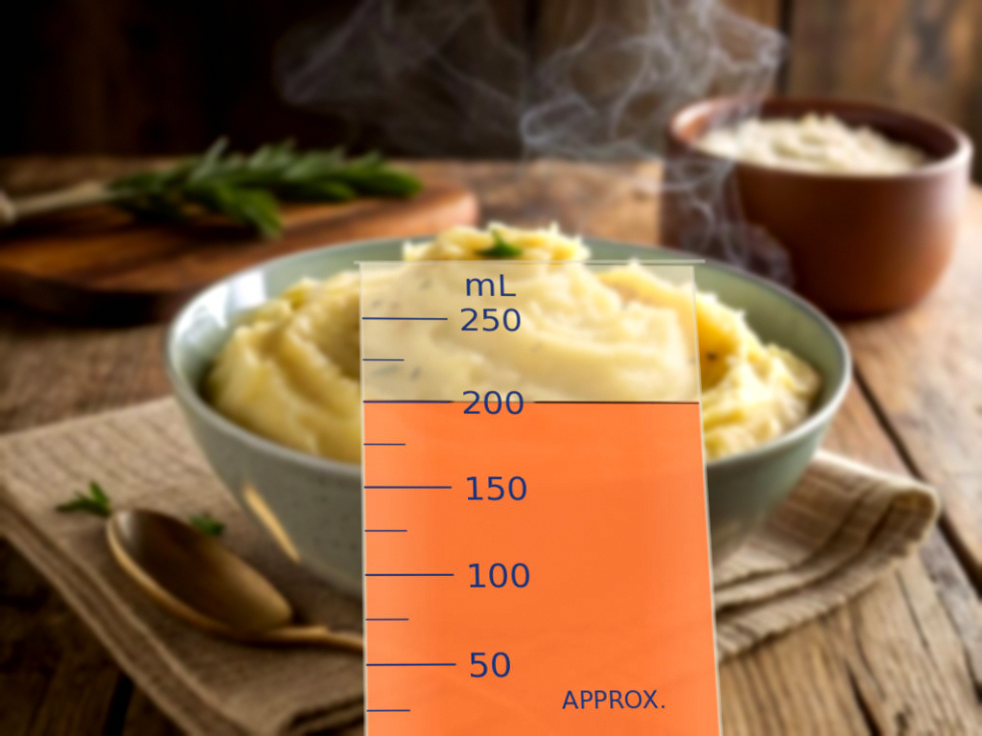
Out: {"value": 200, "unit": "mL"}
